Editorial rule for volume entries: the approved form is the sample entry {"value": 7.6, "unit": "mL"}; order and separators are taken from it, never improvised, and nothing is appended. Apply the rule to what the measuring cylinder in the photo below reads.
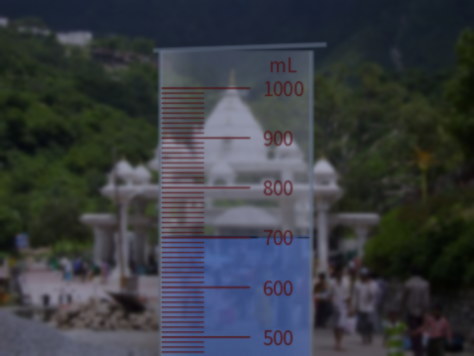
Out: {"value": 700, "unit": "mL"}
